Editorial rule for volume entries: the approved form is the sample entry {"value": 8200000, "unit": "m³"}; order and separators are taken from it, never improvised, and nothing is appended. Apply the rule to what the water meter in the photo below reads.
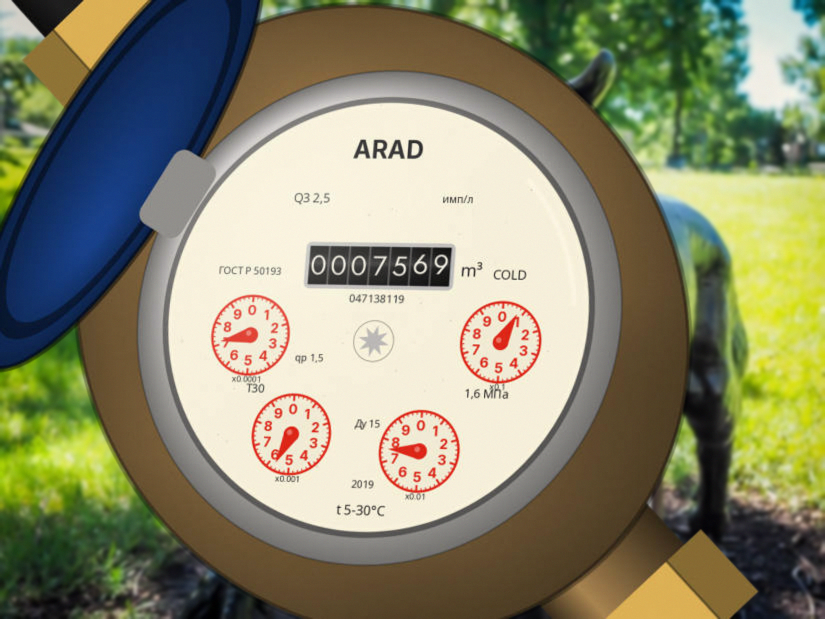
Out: {"value": 7569.0757, "unit": "m³"}
